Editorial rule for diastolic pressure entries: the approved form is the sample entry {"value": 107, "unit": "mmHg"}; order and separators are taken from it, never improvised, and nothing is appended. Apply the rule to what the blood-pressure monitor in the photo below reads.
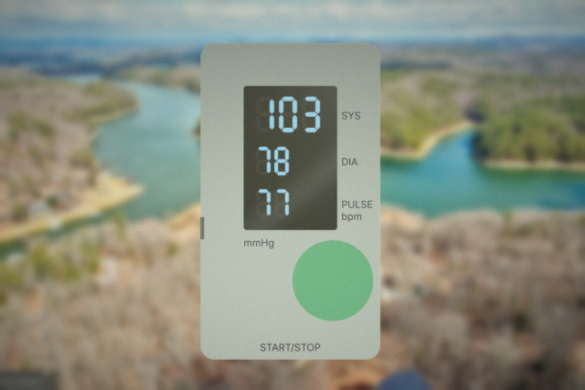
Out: {"value": 78, "unit": "mmHg"}
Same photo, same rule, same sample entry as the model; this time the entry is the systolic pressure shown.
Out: {"value": 103, "unit": "mmHg"}
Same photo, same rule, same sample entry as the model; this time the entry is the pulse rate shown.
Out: {"value": 77, "unit": "bpm"}
